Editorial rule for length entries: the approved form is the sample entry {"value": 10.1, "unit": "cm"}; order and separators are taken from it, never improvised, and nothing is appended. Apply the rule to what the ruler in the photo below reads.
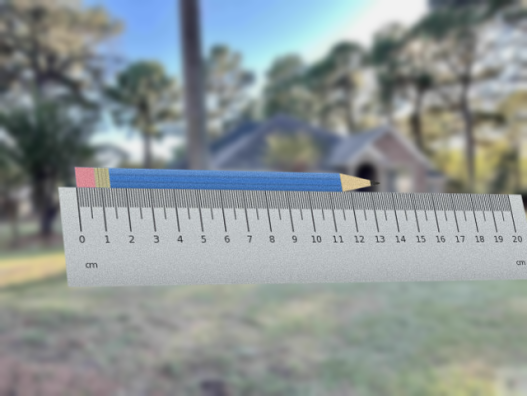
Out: {"value": 13.5, "unit": "cm"}
